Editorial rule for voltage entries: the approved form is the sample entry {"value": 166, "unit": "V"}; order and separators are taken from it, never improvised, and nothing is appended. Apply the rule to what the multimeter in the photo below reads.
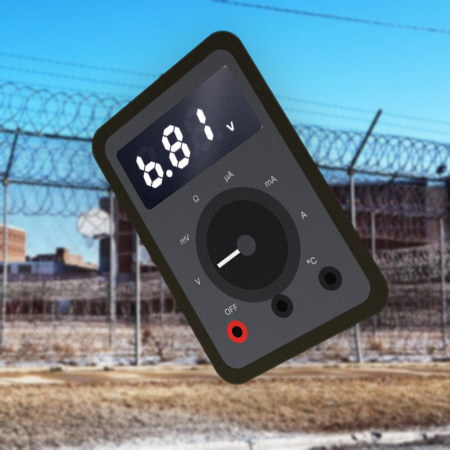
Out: {"value": 6.81, "unit": "V"}
